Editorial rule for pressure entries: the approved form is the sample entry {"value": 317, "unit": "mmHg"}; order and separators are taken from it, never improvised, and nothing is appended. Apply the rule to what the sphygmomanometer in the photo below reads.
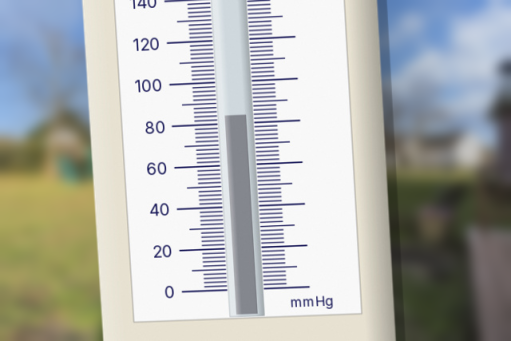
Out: {"value": 84, "unit": "mmHg"}
